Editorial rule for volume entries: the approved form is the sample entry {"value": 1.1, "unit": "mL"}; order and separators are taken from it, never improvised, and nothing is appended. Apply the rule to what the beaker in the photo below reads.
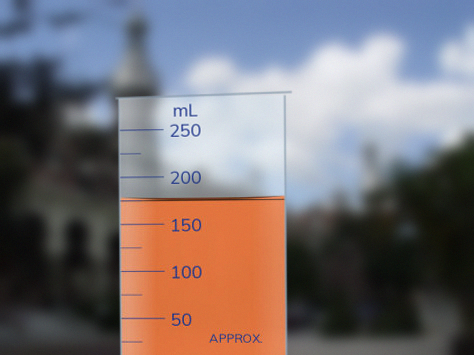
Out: {"value": 175, "unit": "mL"}
